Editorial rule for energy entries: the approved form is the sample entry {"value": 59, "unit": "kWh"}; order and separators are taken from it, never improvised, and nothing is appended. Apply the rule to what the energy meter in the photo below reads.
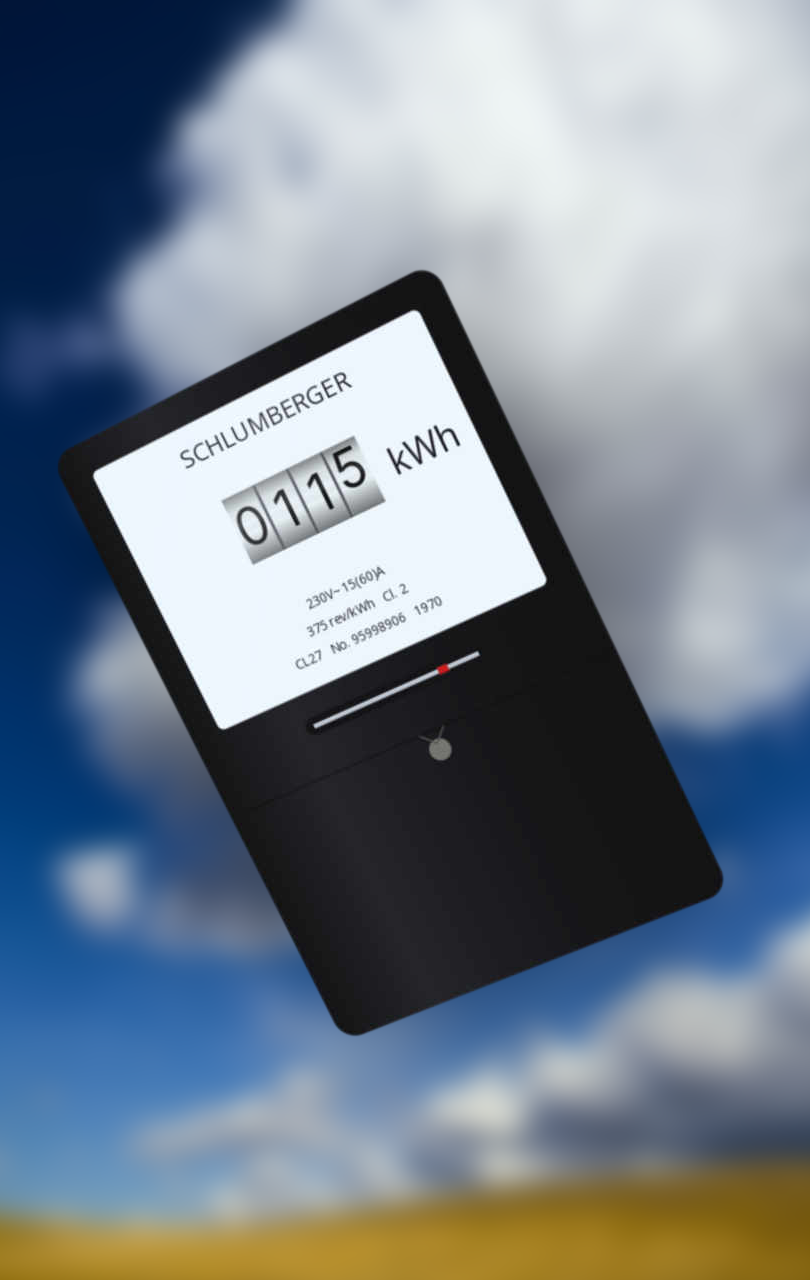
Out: {"value": 115, "unit": "kWh"}
